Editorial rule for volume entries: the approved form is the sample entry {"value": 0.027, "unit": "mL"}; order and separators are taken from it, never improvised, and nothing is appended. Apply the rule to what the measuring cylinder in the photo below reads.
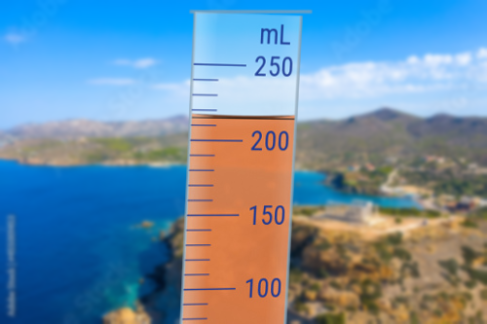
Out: {"value": 215, "unit": "mL"}
